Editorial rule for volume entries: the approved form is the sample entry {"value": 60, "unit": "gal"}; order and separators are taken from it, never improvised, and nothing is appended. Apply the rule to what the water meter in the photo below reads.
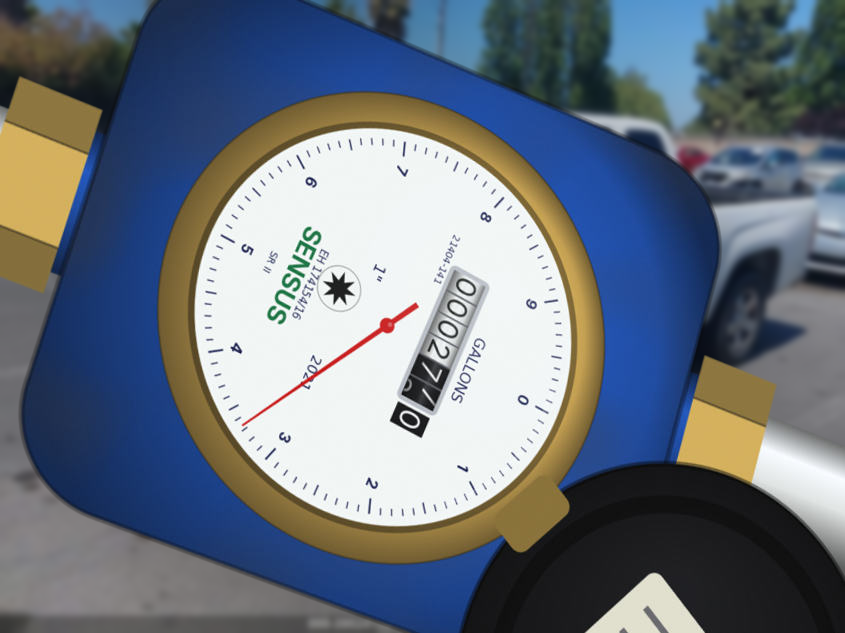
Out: {"value": 2773.3, "unit": "gal"}
